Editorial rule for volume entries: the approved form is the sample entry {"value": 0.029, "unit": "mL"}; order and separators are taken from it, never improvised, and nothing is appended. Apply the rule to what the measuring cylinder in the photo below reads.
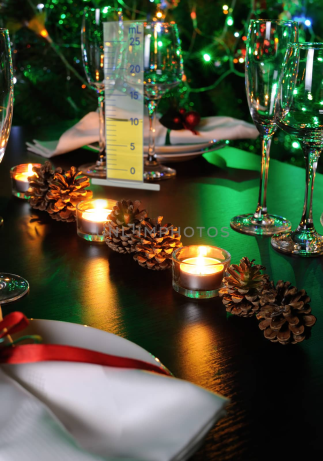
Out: {"value": 10, "unit": "mL"}
